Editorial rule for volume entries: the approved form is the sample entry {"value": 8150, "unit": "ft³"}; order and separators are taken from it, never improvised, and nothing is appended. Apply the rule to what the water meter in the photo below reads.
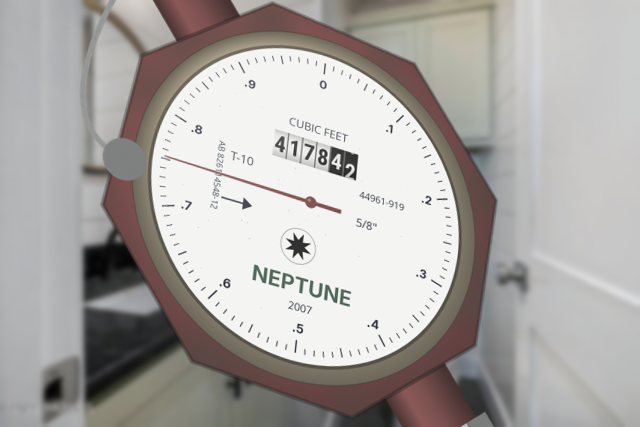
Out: {"value": 417841.75, "unit": "ft³"}
